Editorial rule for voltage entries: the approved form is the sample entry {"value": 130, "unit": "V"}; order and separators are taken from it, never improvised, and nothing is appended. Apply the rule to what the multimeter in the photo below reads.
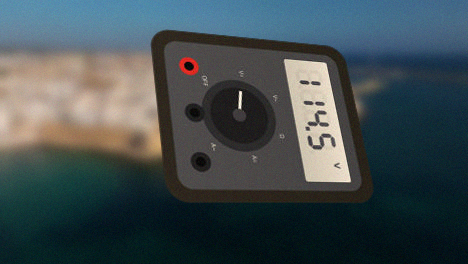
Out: {"value": 114.5, "unit": "V"}
